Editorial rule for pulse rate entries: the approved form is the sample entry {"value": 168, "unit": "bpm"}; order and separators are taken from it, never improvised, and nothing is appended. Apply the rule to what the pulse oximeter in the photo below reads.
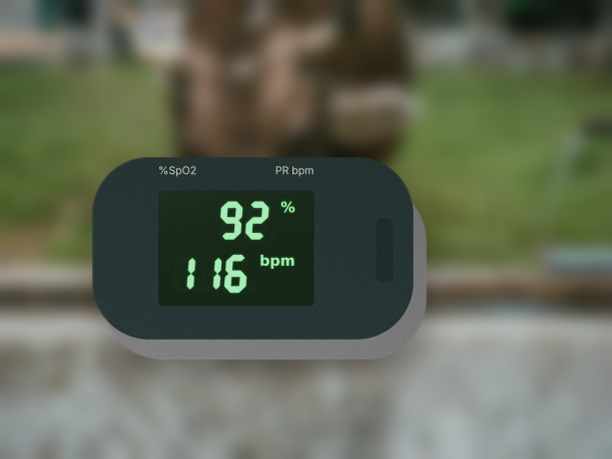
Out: {"value": 116, "unit": "bpm"}
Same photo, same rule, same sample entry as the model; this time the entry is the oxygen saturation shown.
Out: {"value": 92, "unit": "%"}
